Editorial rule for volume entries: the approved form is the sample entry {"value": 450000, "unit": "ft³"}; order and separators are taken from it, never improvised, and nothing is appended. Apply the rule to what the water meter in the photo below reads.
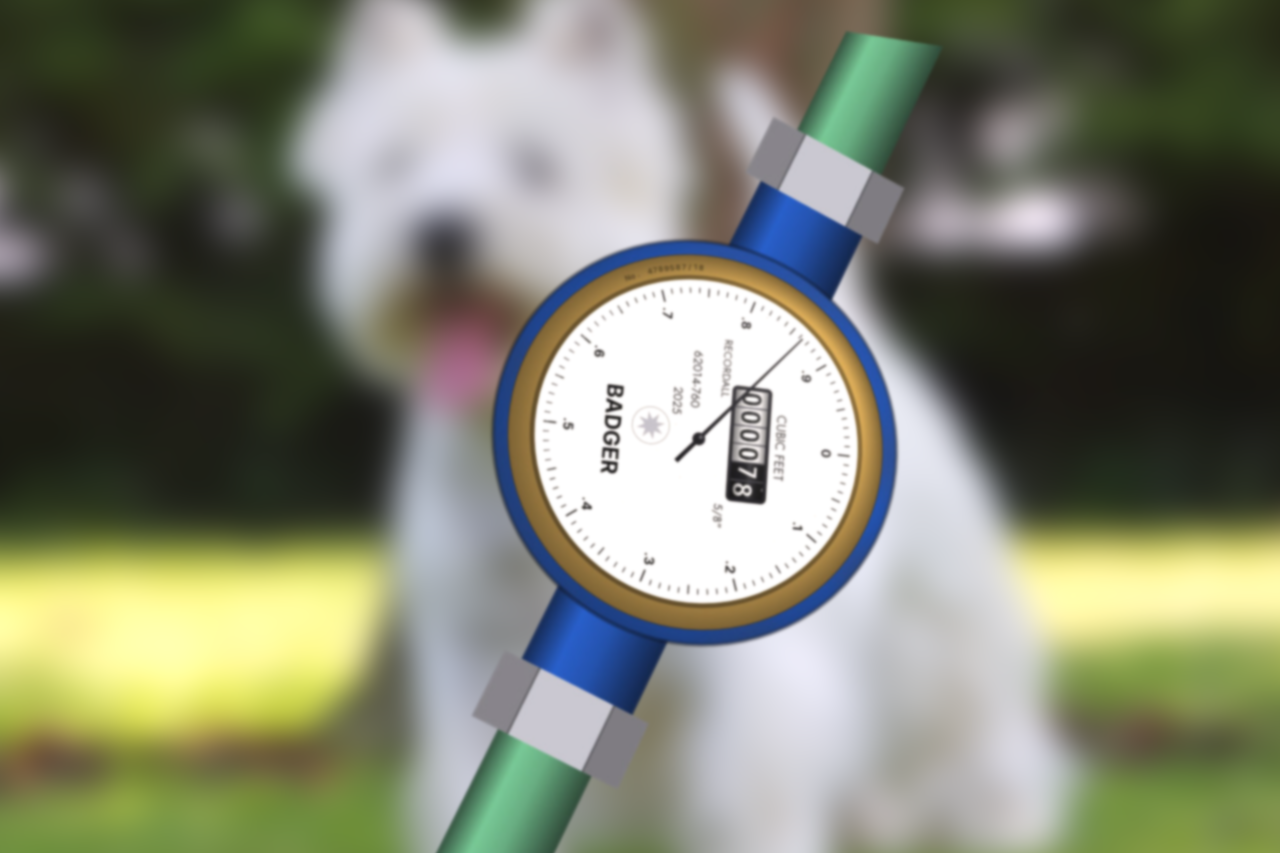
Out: {"value": 77.86, "unit": "ft³"}
